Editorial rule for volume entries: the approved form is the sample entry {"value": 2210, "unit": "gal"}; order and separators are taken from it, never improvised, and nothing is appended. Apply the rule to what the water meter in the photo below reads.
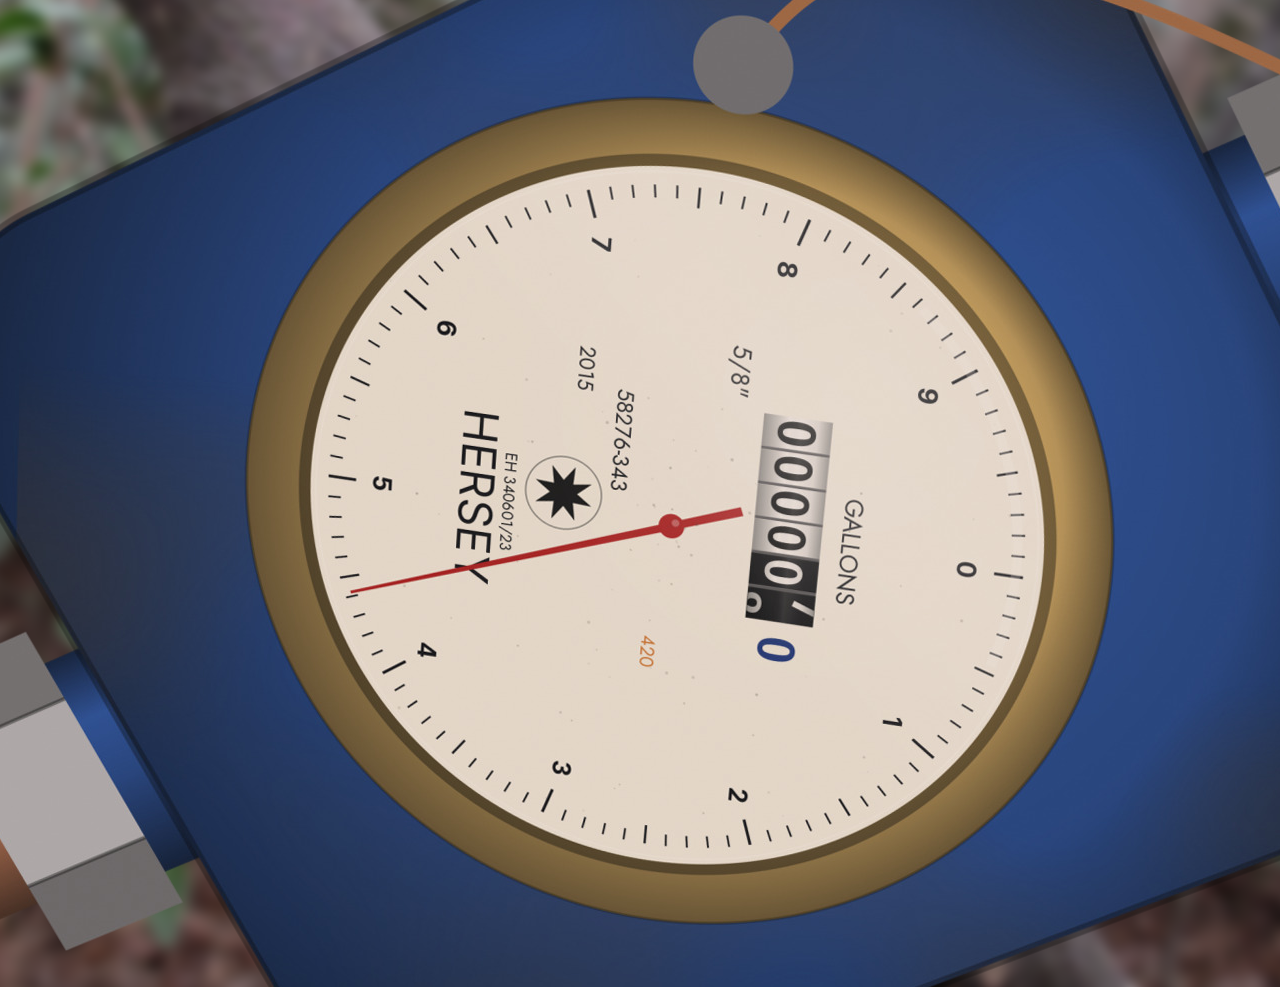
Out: {"value": 74.4, "unit": "gal"}
